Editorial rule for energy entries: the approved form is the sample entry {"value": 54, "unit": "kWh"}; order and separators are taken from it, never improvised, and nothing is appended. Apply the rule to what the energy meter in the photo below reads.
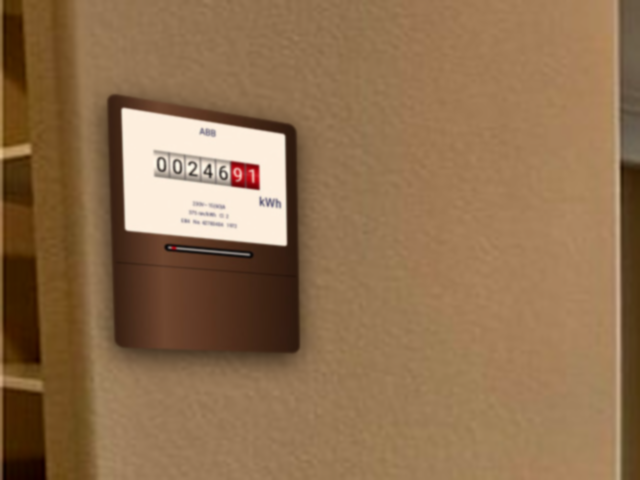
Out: {"value": 246.91, "unit": "kWh"}
